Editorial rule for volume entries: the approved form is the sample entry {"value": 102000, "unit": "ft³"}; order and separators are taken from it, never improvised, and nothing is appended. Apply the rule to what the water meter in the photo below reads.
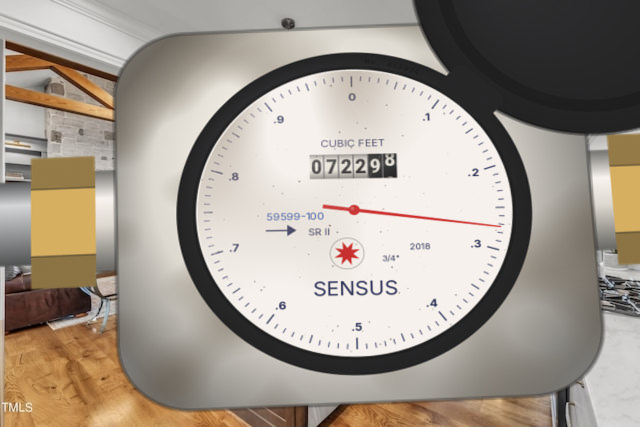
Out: {"value": 72298.27, "unit": "ft³"}
